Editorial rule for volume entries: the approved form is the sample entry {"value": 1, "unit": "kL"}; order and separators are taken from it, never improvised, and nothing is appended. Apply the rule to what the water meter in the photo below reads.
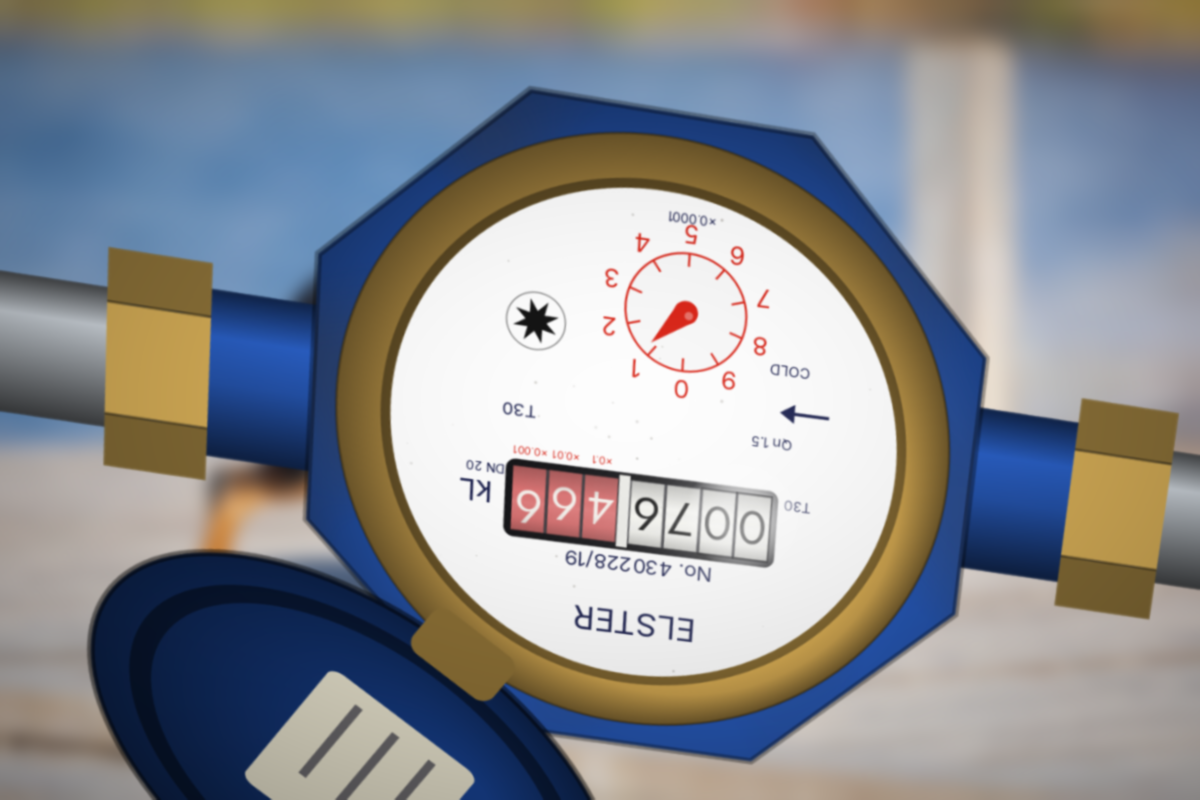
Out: {"value": 76.4661, "unit": "kL"}
